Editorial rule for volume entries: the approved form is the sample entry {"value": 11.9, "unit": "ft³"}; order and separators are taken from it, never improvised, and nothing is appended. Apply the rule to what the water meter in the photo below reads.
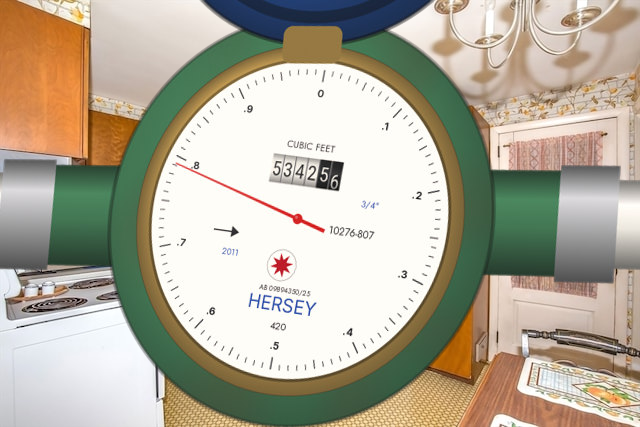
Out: {"value": 534255.79, "unit": "ft³"}
